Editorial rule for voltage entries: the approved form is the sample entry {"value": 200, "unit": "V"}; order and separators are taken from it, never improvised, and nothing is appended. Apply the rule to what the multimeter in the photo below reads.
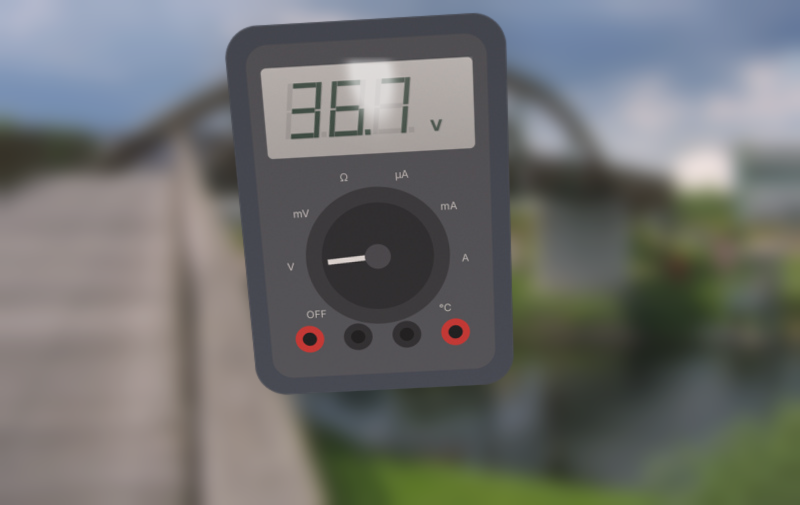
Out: {"value": 36.7, "unit": "V"}
